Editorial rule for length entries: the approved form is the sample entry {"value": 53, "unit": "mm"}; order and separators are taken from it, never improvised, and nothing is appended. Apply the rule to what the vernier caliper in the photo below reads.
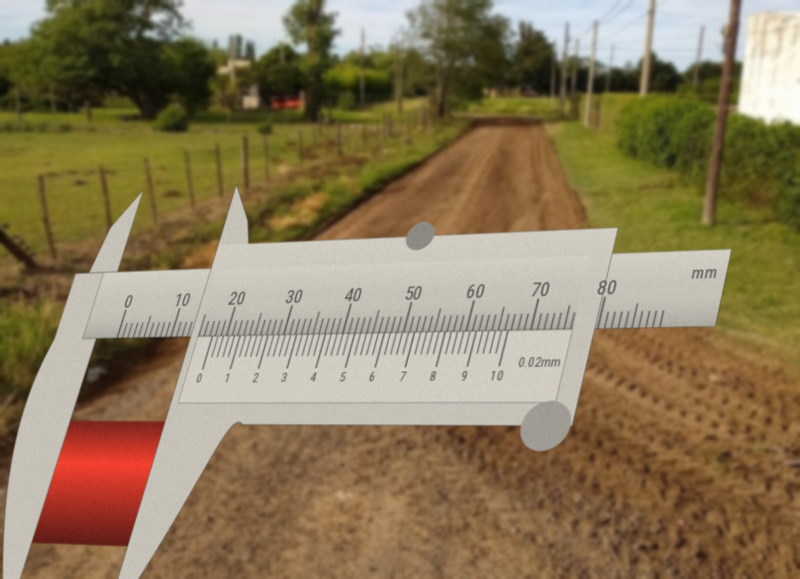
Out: {"value": 17.5, "unit": "mm"}
